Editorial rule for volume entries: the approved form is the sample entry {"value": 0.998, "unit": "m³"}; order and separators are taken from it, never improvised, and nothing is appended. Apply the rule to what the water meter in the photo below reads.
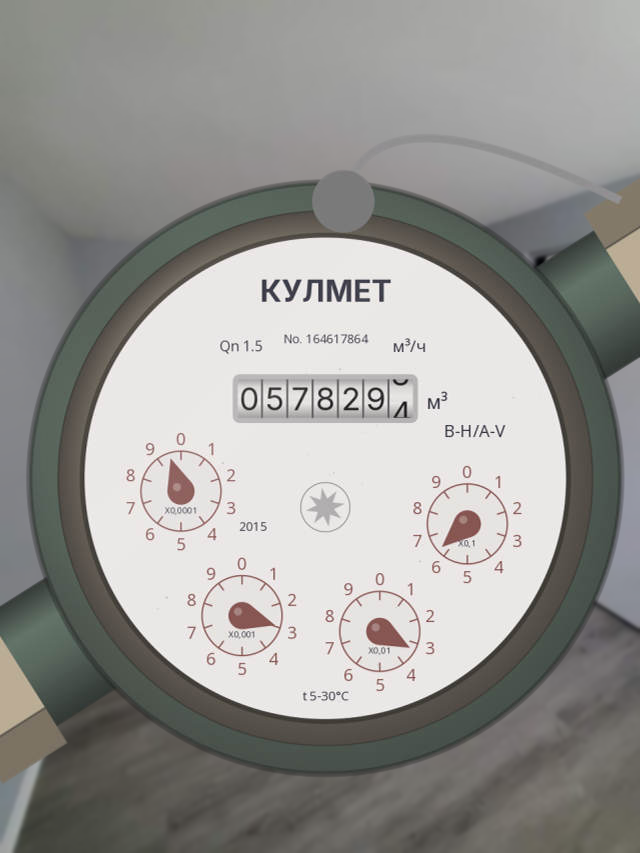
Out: {"value": 578293.6329, "unit": "m³"}
